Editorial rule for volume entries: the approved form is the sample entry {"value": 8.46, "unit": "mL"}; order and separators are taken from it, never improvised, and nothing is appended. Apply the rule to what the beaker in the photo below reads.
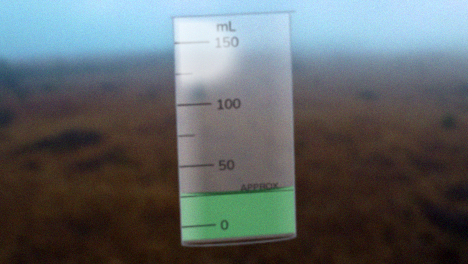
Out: {"value": 25, "unit": "mL"}
